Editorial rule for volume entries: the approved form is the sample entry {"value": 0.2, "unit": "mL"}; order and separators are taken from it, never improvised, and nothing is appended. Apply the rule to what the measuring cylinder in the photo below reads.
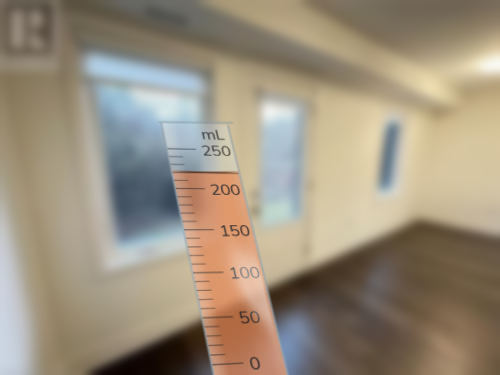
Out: {"value": 220, "unit": "mL"}
